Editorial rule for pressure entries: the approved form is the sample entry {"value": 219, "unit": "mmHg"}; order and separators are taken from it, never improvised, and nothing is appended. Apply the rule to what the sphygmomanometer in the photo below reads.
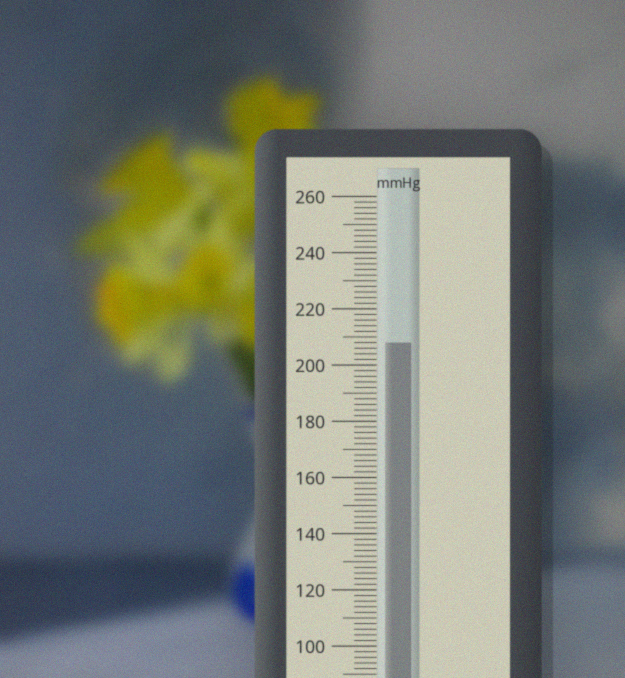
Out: {"value": 208, "unit": "mmHg"}
